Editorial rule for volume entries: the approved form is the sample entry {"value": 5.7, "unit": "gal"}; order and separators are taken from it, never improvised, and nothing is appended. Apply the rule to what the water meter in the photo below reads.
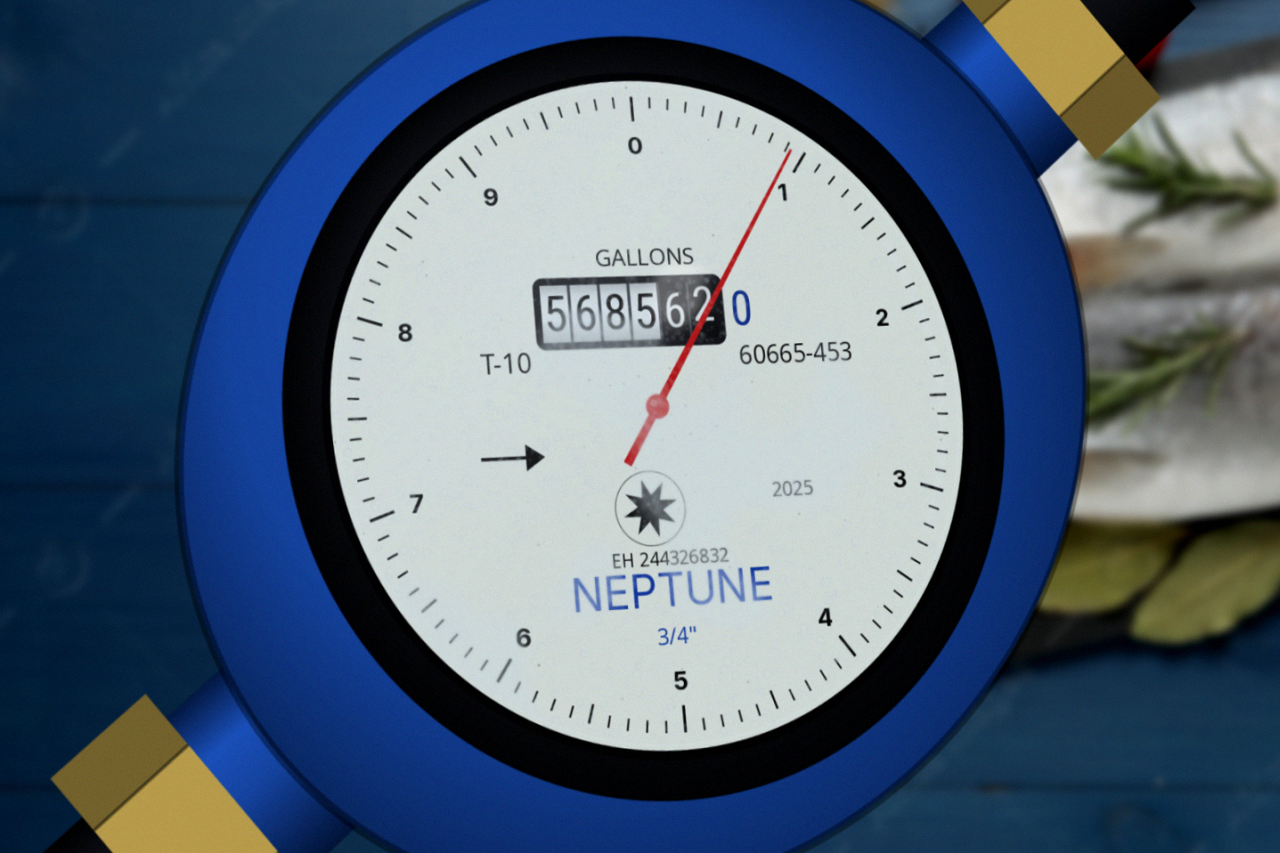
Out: {"value": 5685620.9, "unit": "gal"}
